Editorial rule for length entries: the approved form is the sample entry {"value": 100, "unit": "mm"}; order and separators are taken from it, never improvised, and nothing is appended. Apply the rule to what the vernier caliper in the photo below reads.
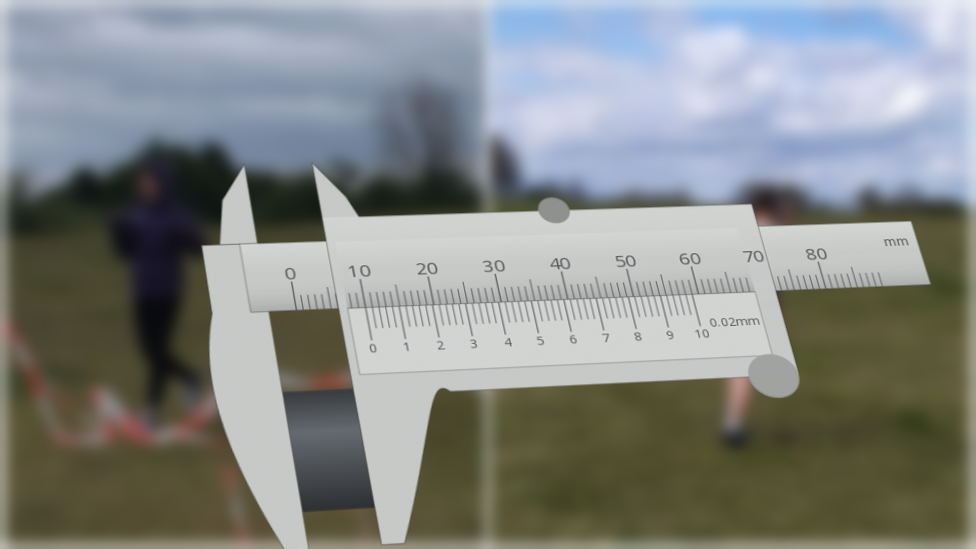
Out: {"value": 10.0, "unit": "mm"}
